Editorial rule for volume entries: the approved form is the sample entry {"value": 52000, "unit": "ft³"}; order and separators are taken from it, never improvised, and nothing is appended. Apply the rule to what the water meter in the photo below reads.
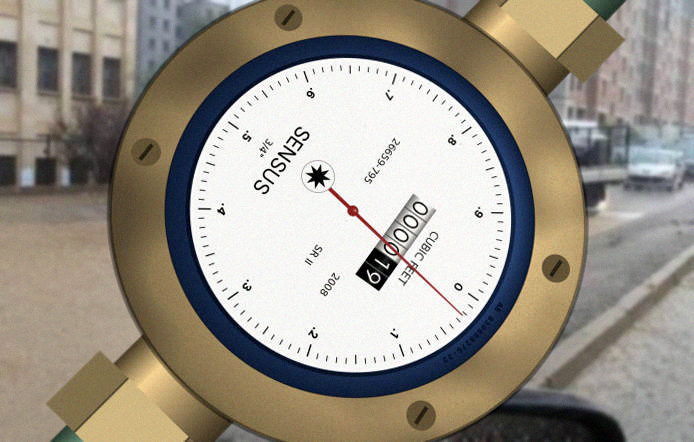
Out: {"value": 19.02, "unit": "ft³"}
